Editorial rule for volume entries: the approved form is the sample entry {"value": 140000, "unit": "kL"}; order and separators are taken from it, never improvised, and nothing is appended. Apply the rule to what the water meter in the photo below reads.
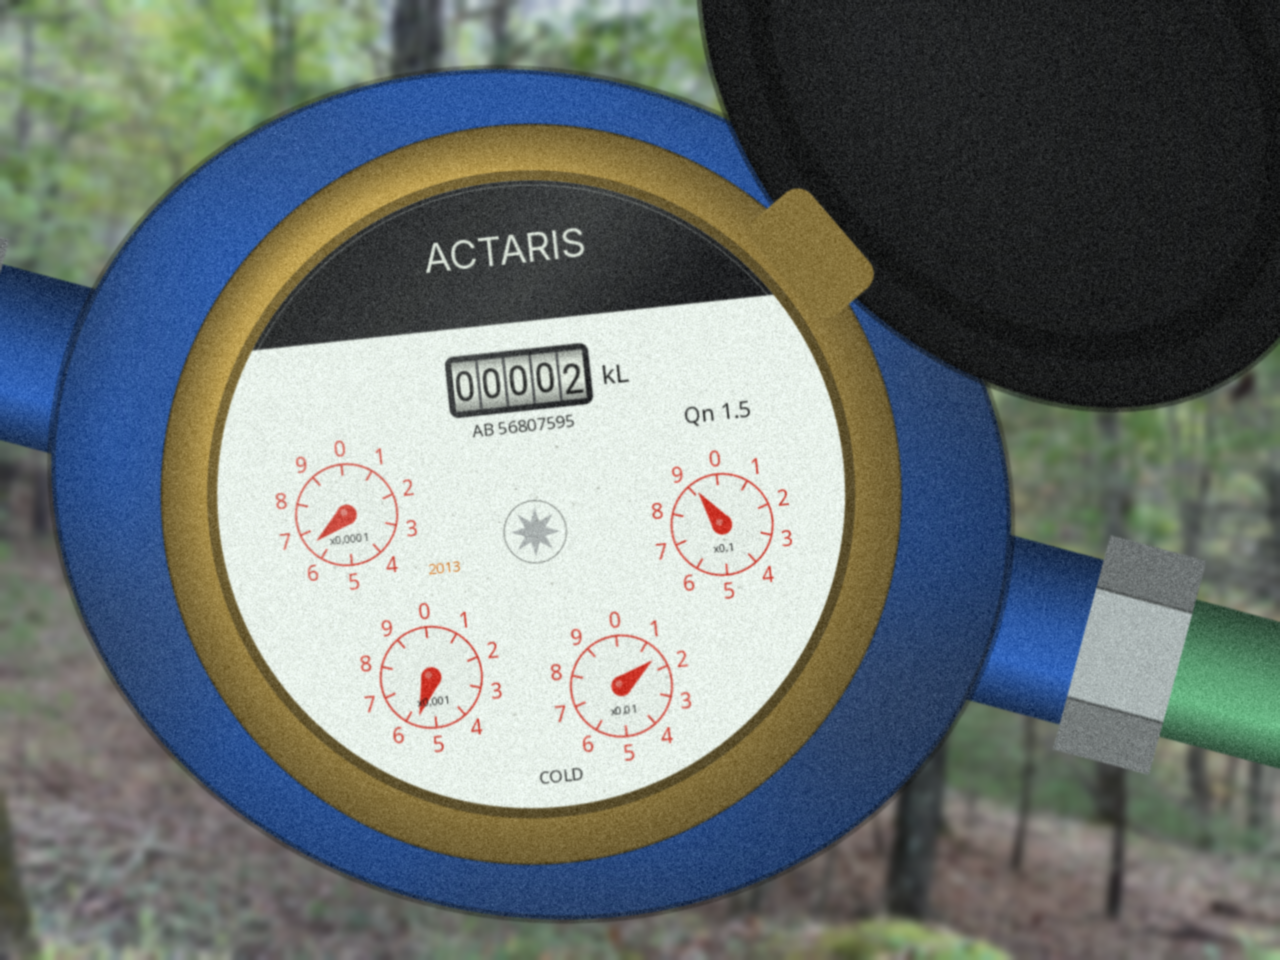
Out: {"value": 1.9156, "unit": "kL"}
